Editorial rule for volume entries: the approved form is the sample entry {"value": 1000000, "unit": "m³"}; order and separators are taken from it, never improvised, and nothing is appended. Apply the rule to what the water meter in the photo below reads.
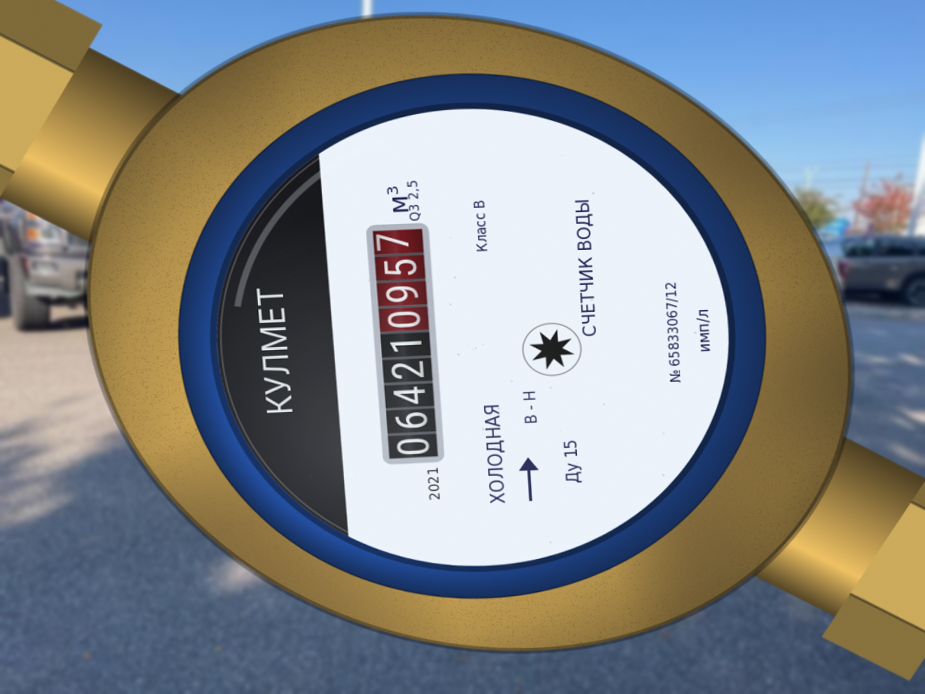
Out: {"value": 6421.0957, "unit": "m³"}
